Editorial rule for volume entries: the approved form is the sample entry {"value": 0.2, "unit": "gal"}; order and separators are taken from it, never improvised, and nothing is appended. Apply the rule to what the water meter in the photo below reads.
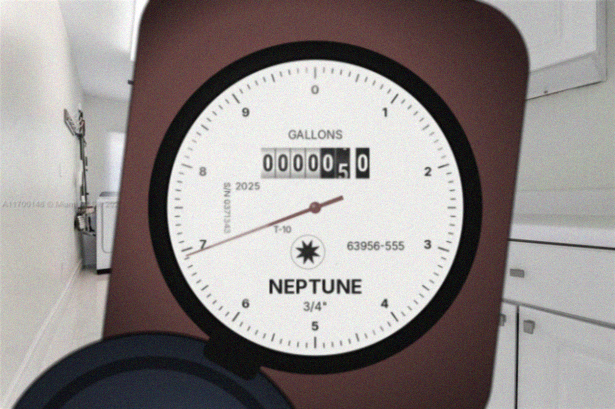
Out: {"value": 46.9, "unit": "gal"}
